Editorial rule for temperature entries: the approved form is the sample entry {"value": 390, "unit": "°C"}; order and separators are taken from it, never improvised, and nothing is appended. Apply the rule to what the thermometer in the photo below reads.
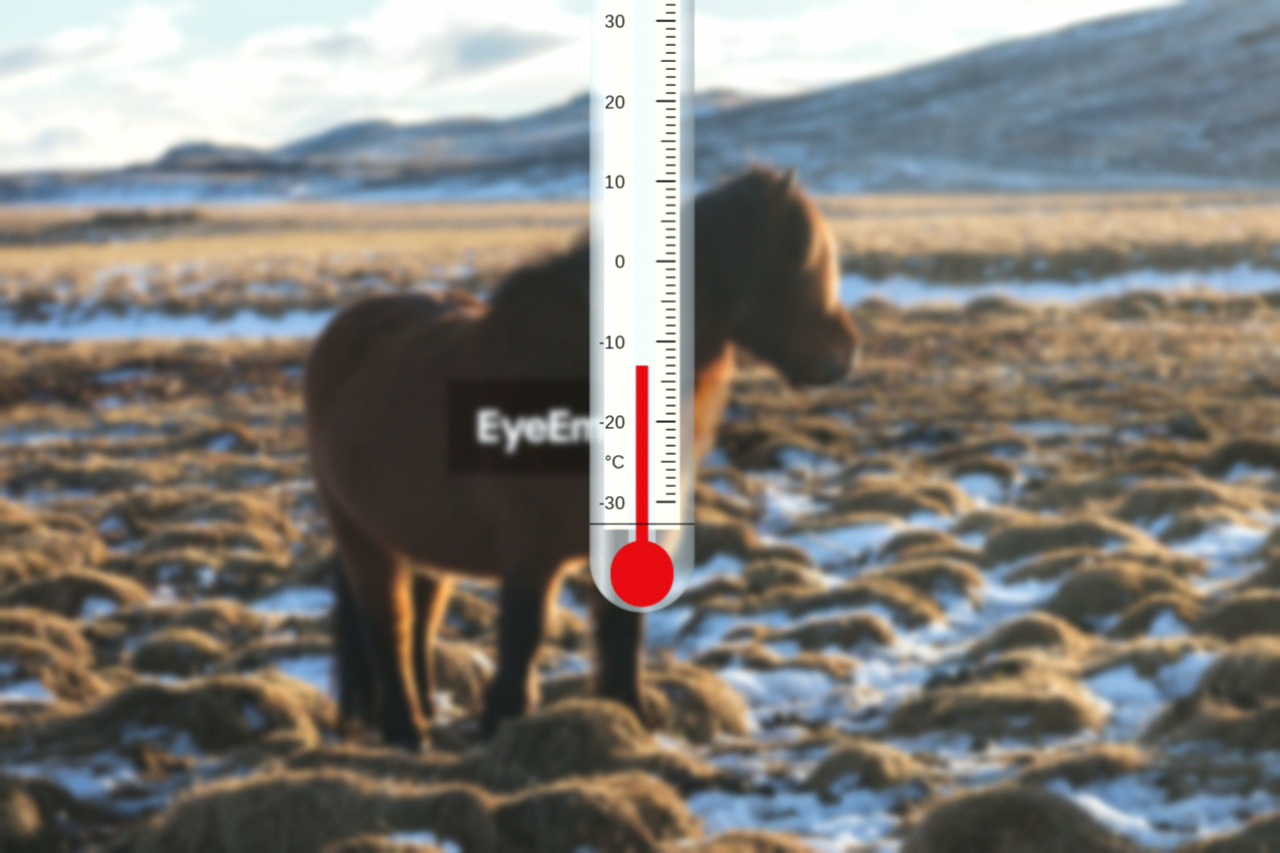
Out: {"value": -13, "unit": "°C"}
